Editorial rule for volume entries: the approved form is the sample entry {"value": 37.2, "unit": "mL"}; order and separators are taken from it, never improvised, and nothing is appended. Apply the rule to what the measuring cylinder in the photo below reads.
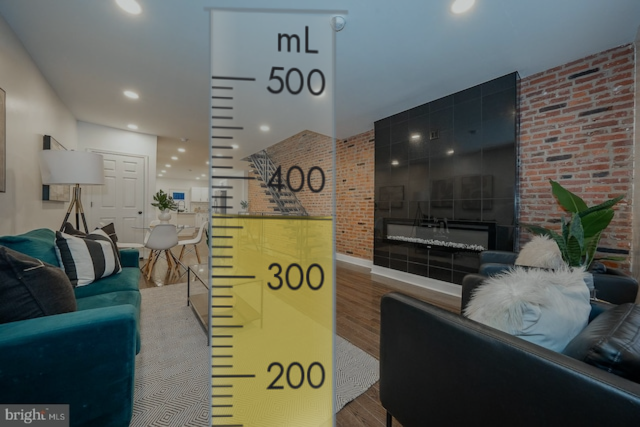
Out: {"value": 360, "unit": "mL"}
